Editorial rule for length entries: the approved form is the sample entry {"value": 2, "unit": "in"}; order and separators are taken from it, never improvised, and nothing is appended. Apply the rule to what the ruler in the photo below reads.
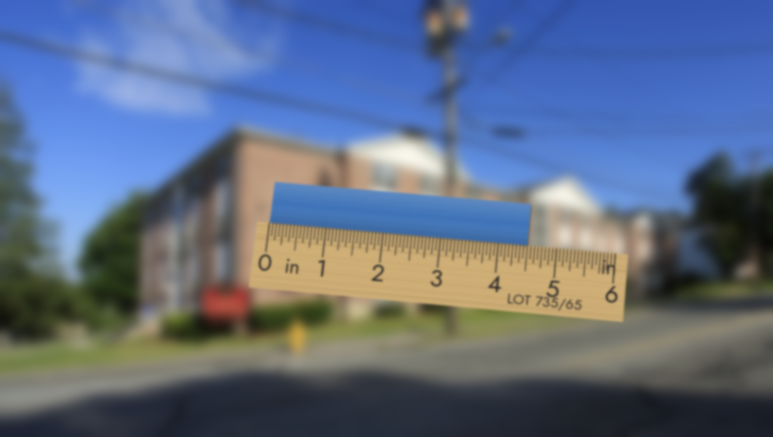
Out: {"value": 4.5, "unit": "in"}
